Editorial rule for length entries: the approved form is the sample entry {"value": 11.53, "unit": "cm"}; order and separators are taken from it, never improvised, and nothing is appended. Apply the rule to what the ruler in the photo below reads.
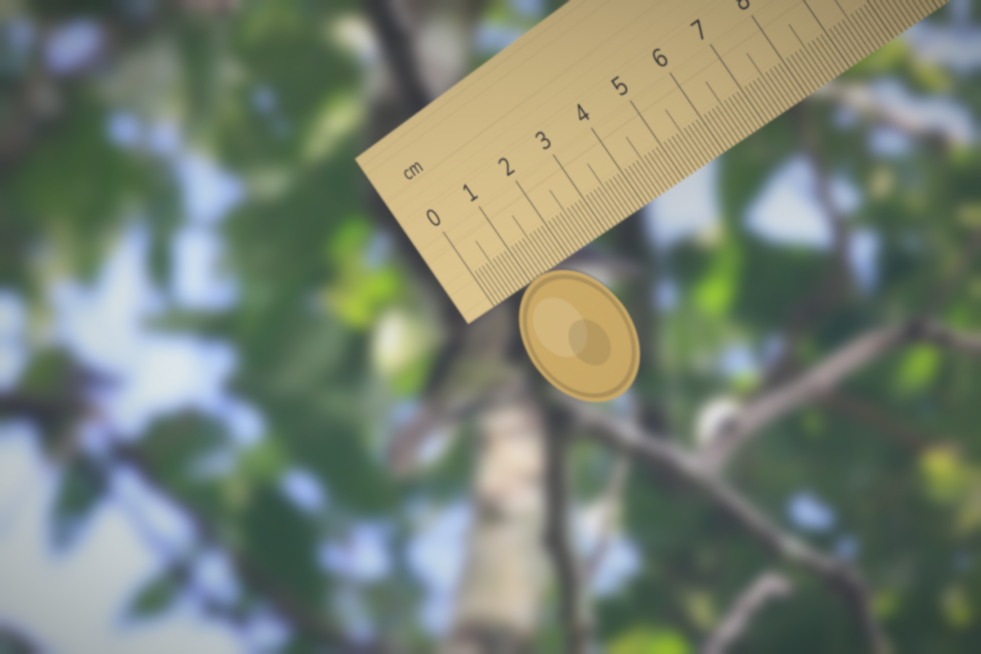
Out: {"value": 2.4, "unit": "cm"}
